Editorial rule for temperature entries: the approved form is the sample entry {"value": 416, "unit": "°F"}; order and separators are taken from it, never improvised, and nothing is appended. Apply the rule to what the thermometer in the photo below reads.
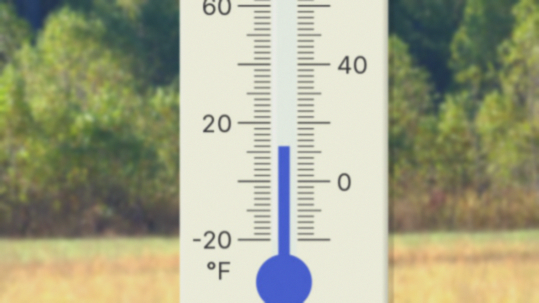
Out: {"value": 12, "unit": "°F"}
